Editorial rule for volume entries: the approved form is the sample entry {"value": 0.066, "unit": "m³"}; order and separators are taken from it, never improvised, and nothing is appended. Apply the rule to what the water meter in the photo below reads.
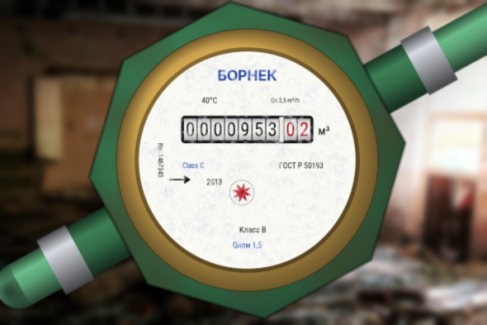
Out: {"value": 953.02, "unit": "m³"}
